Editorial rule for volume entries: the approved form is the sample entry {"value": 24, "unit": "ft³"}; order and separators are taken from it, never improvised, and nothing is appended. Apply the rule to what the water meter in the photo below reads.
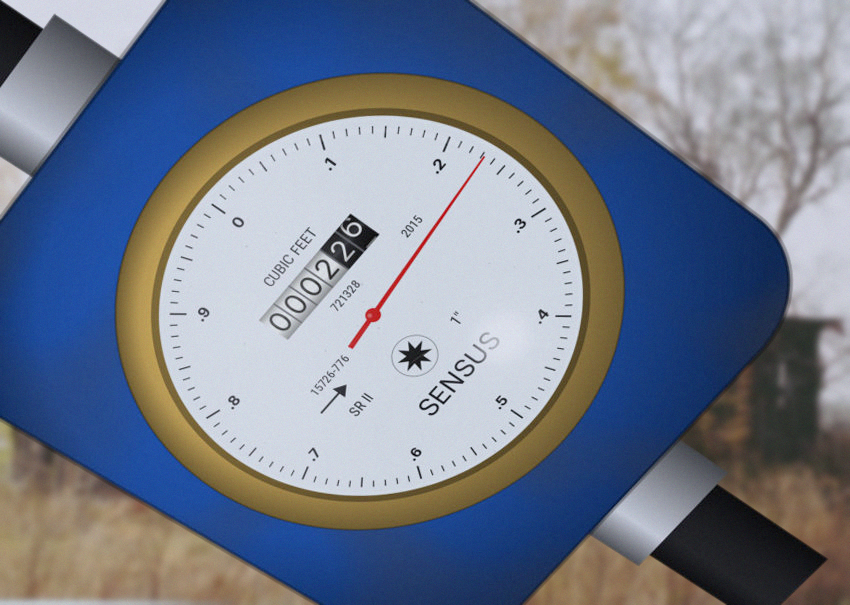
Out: {"value": 226.23, "unit": "ft³"}
